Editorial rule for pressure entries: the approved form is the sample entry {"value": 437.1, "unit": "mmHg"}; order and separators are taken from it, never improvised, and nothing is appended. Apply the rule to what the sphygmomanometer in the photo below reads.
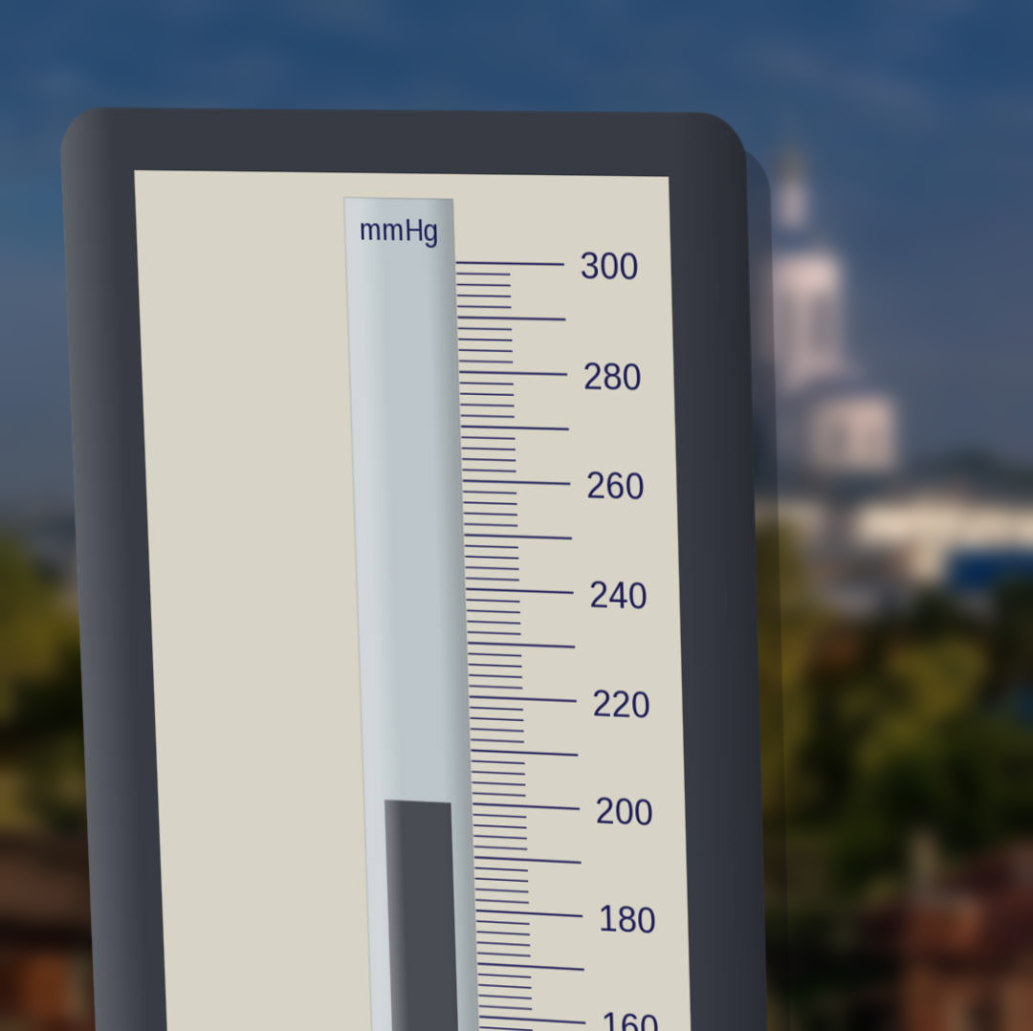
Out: {"value": 200, "unit": "mmHg"}
